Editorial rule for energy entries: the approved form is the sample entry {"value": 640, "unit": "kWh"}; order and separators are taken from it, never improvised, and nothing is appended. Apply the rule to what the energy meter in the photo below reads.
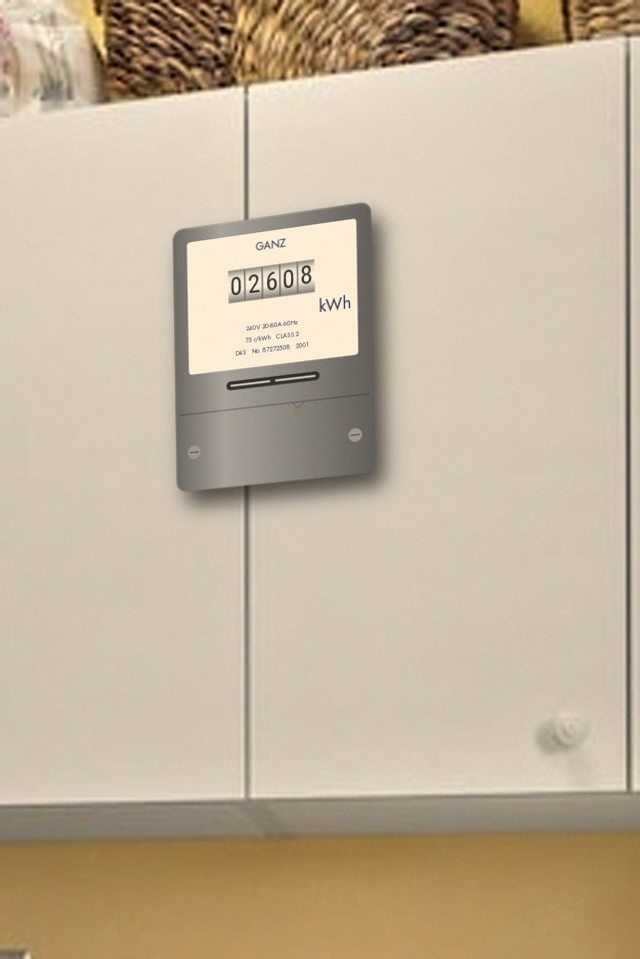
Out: {"value": 2608, "unit": "kWh"}
